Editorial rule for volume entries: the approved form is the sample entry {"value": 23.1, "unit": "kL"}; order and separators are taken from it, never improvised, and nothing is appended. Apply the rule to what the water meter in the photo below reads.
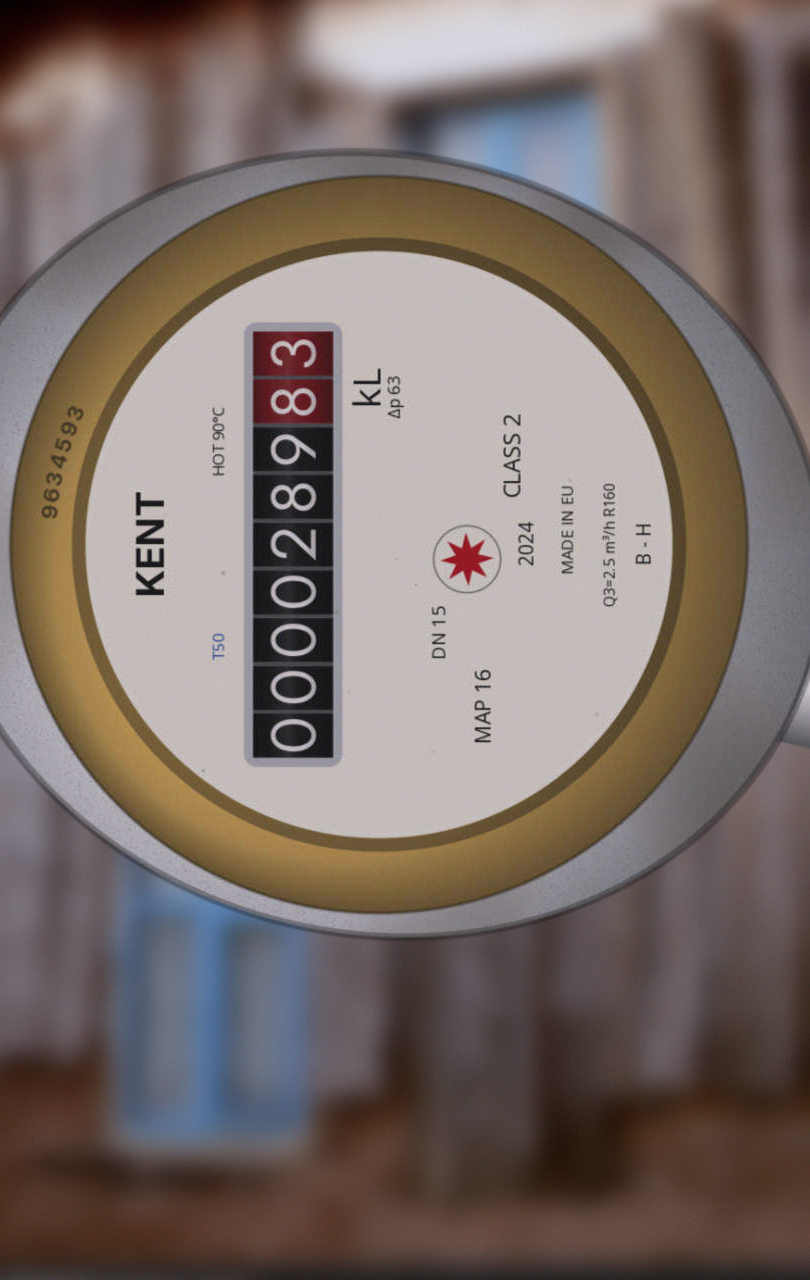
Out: {"value": 289.83, "unit": "kL"}
